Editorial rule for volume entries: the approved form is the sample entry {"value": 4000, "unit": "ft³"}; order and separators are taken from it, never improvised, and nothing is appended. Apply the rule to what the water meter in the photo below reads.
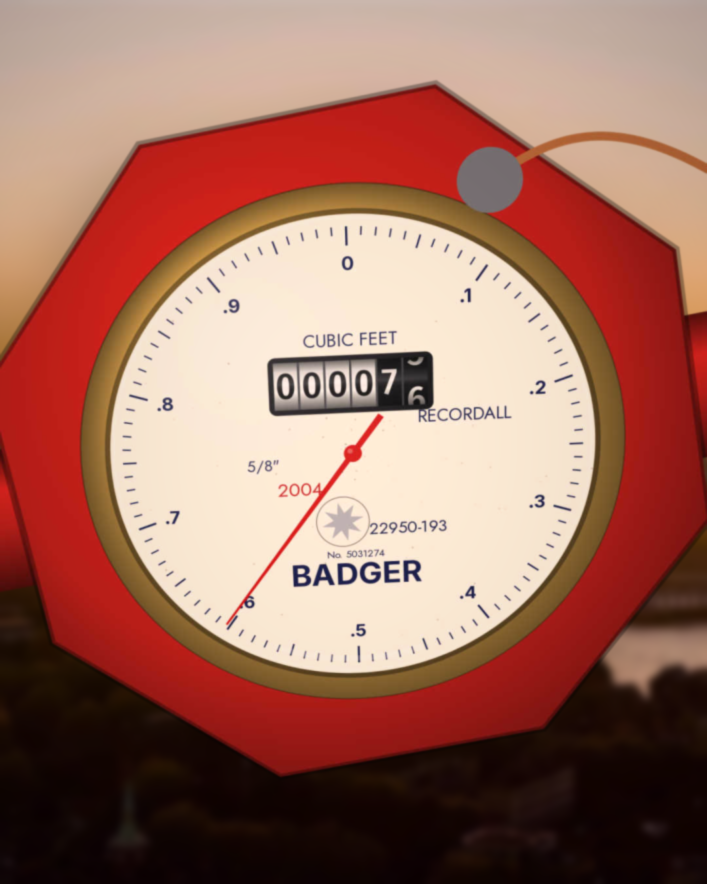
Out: {"value": 75.60, "unit": "ft³"}
